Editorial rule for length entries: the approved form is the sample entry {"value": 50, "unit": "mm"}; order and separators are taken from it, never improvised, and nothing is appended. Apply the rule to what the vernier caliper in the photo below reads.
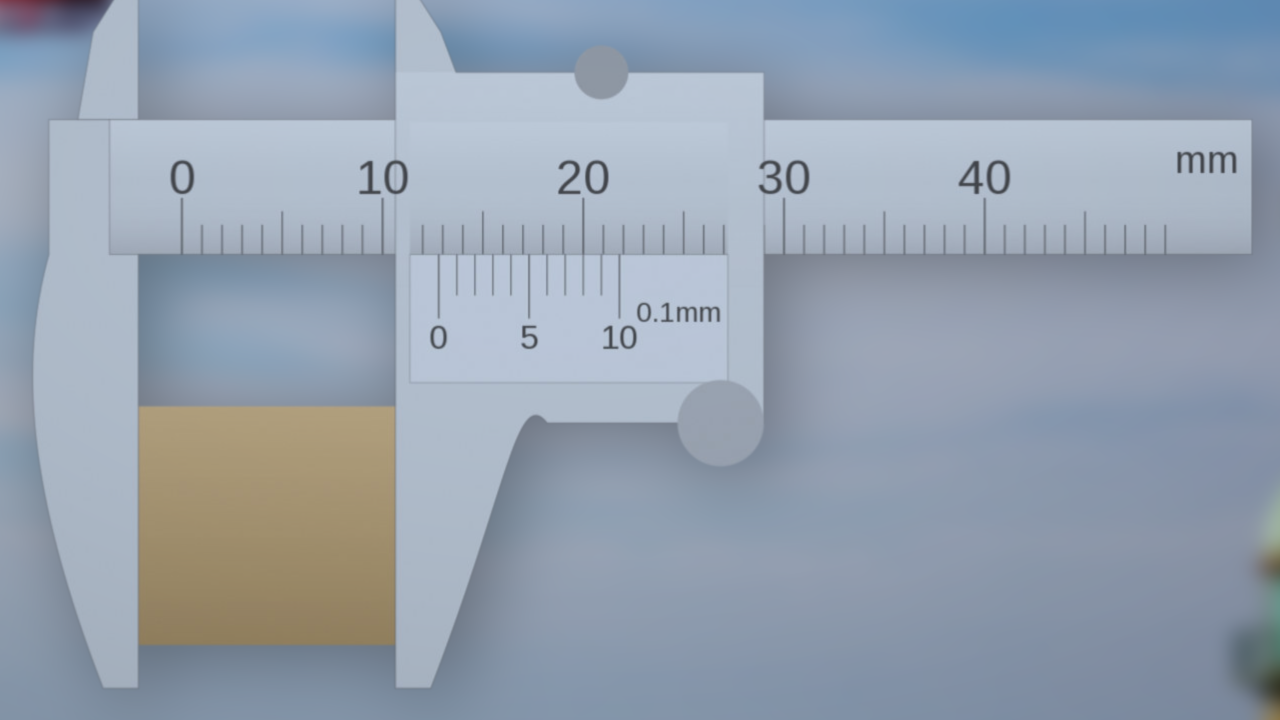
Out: {"value": 12.8, "unit": "mm"}
